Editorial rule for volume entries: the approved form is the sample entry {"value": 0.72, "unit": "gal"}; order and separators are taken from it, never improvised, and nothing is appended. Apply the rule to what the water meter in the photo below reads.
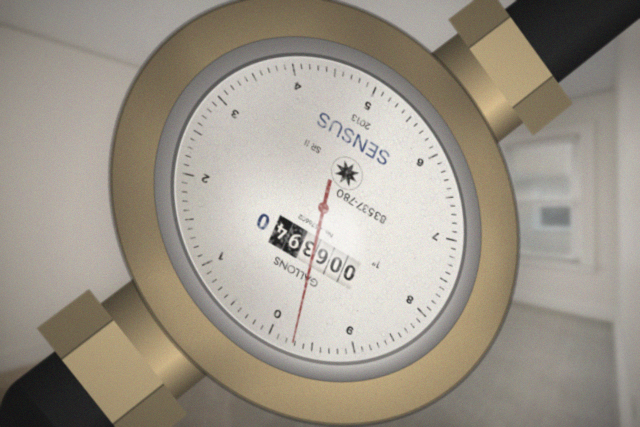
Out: {"value": 63939.7, "unit": "gal"}
